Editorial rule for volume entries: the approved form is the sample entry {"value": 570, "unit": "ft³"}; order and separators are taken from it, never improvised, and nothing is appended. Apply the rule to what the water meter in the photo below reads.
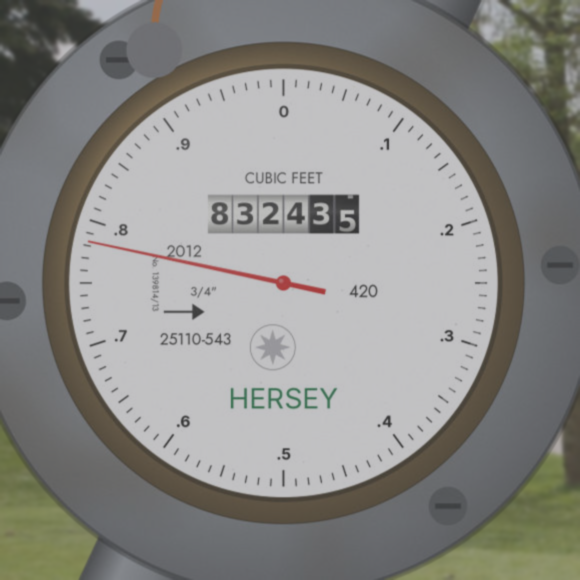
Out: {"value": 832434.78, "unit": "ft³"}
